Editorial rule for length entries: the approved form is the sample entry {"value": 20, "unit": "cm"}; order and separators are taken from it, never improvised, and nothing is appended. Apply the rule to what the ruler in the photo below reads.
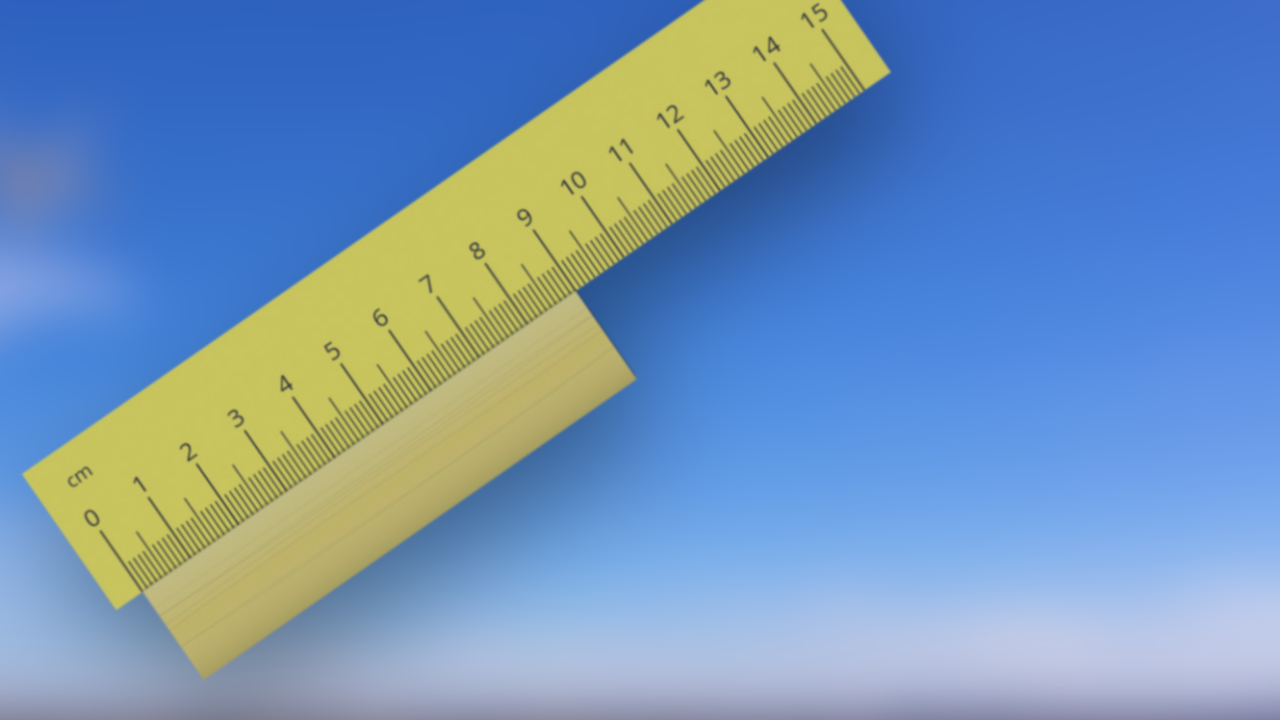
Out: {"value": 9, "unit": "cm"}
